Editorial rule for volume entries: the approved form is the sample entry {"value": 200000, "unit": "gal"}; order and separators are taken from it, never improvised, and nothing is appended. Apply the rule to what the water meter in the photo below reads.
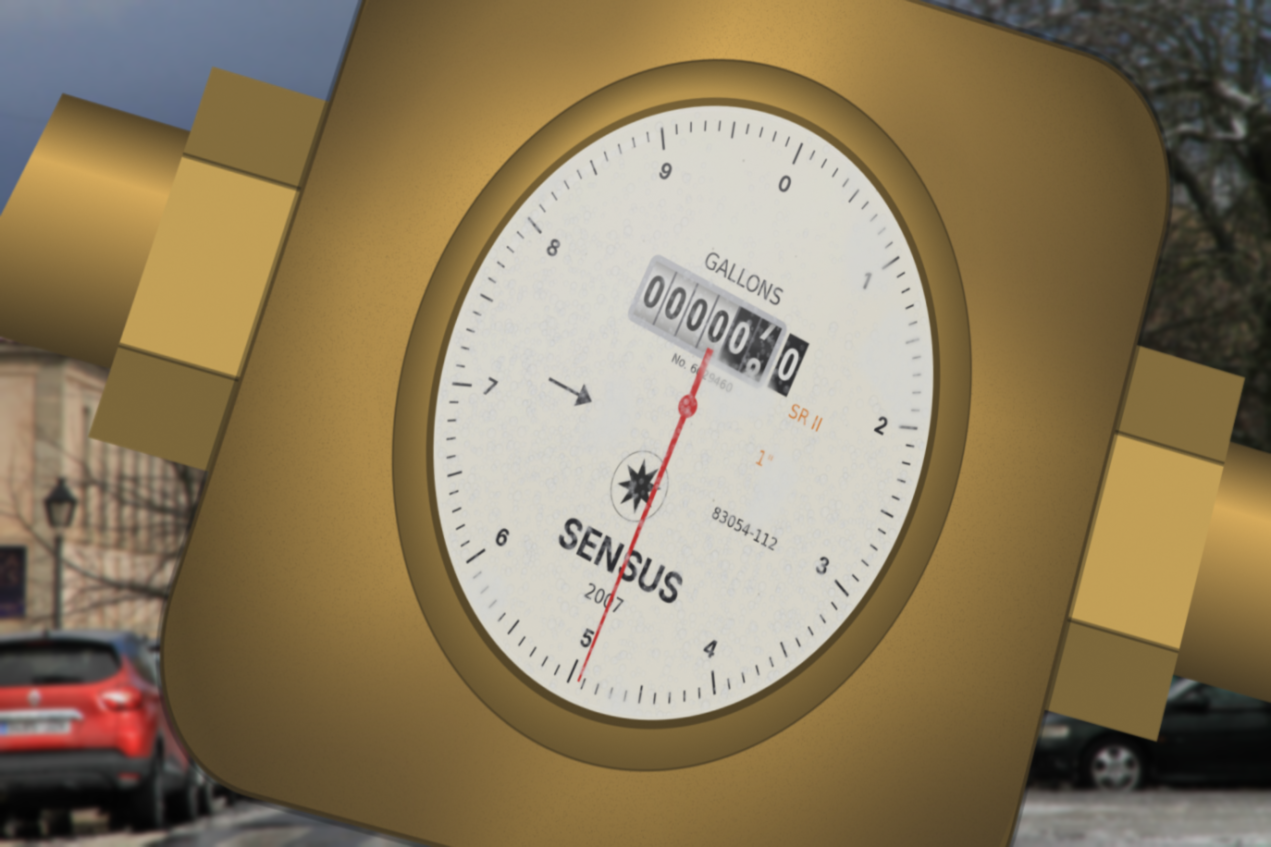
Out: {"value": 74.9, "unit": "gal"}
